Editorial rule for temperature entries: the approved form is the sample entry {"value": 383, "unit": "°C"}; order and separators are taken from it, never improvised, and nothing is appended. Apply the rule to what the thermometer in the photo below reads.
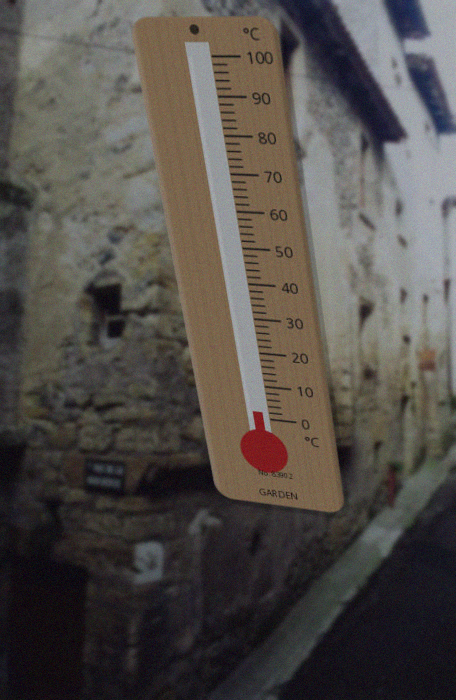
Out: {"value": 2, "unit": "°C"}
